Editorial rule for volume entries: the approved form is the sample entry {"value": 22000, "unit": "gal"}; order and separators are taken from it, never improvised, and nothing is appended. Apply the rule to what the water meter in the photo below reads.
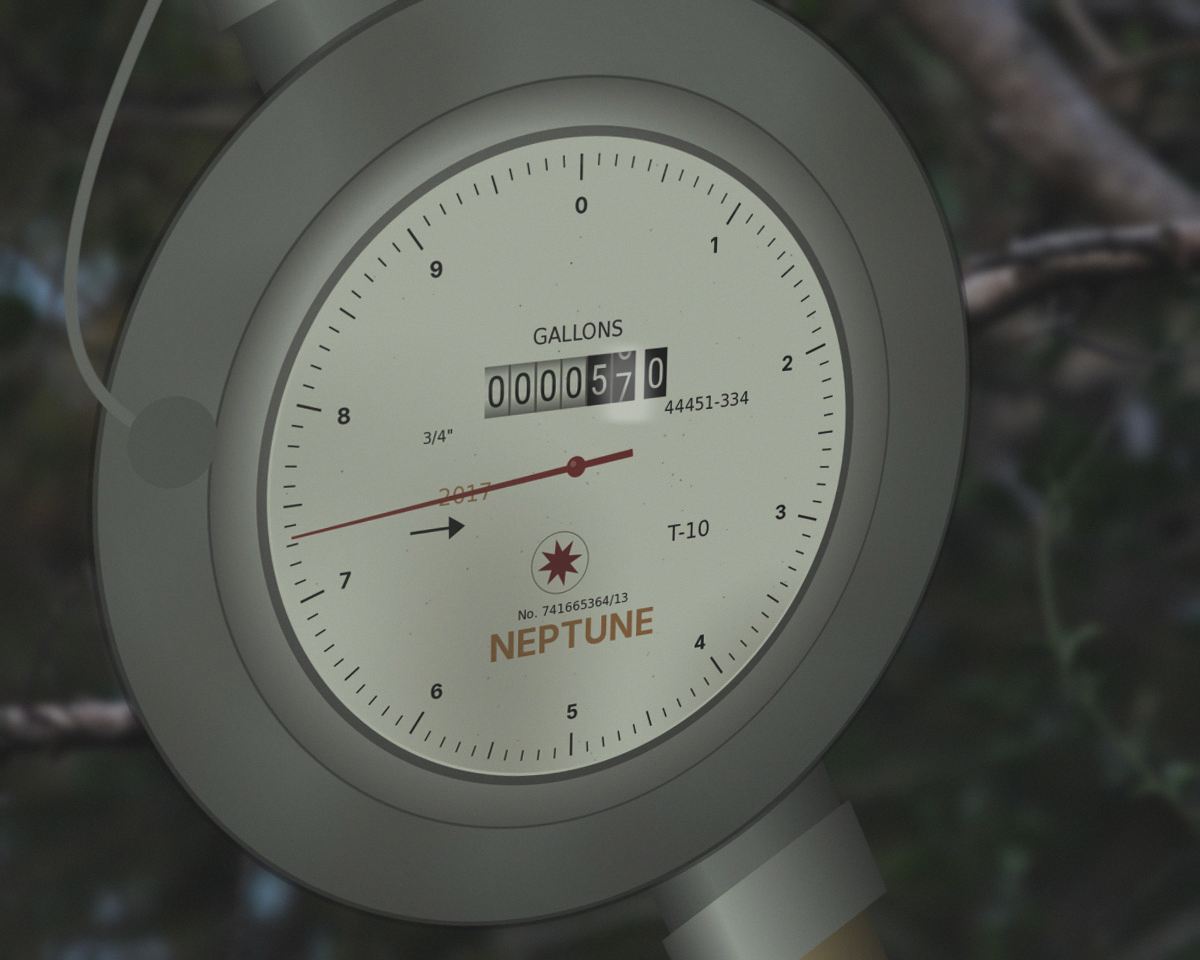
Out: {"value": 567.3, "unit": "gal"}
